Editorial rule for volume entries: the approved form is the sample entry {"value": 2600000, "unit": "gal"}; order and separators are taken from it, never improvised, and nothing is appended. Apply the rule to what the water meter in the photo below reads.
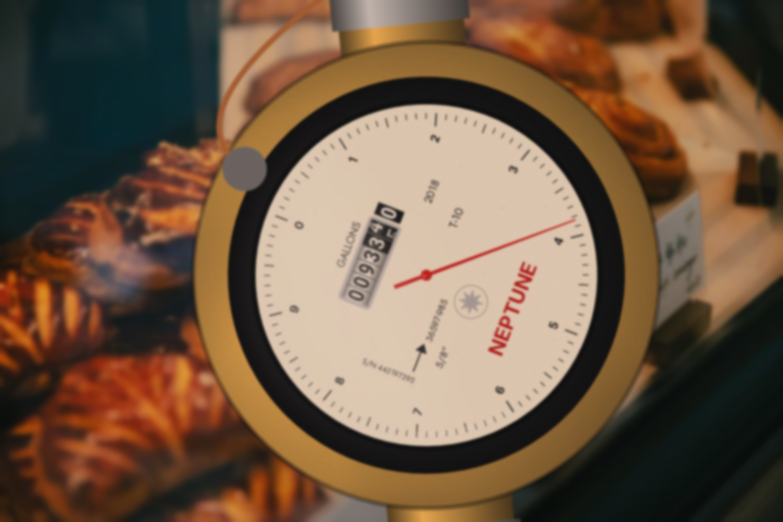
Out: {"value": 93343.8, "unit": "gal"}
